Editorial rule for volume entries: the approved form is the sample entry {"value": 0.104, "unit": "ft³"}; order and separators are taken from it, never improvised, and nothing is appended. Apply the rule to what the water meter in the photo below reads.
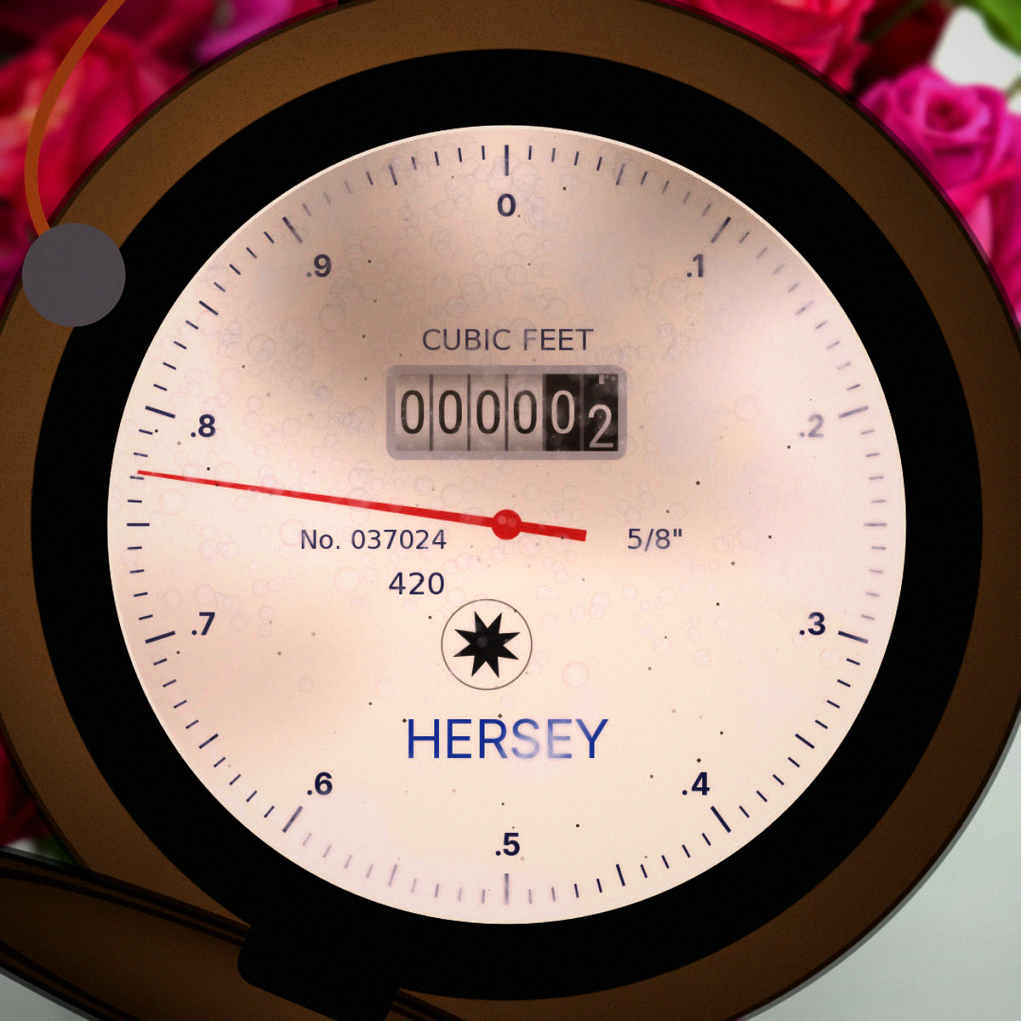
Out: {"value": 1.77, "unit": "ft³"}
